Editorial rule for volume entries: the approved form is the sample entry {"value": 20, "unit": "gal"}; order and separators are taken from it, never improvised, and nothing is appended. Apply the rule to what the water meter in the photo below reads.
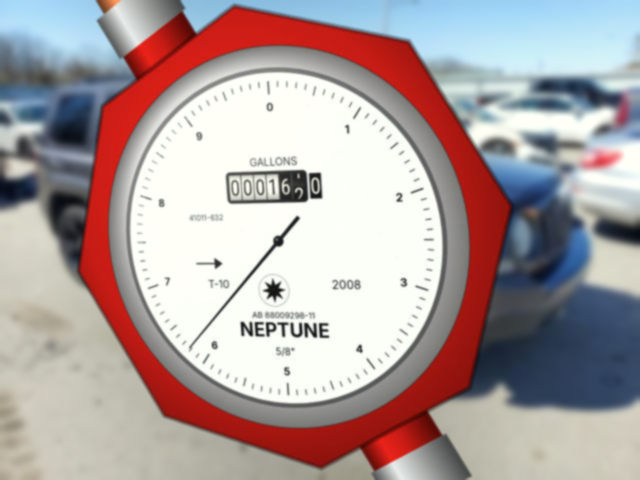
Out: {"value": 1616.2, "unit": "gal"}
